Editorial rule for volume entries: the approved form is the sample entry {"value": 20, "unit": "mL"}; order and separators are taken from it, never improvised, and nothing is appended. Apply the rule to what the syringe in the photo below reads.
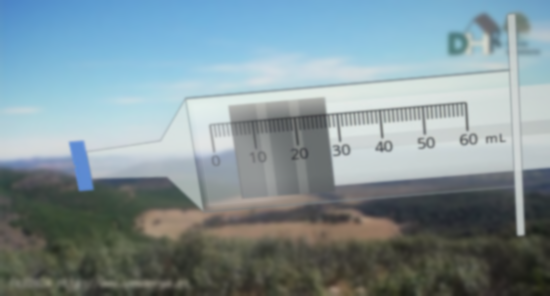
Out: {"value": 5, "unit": "mL"}
